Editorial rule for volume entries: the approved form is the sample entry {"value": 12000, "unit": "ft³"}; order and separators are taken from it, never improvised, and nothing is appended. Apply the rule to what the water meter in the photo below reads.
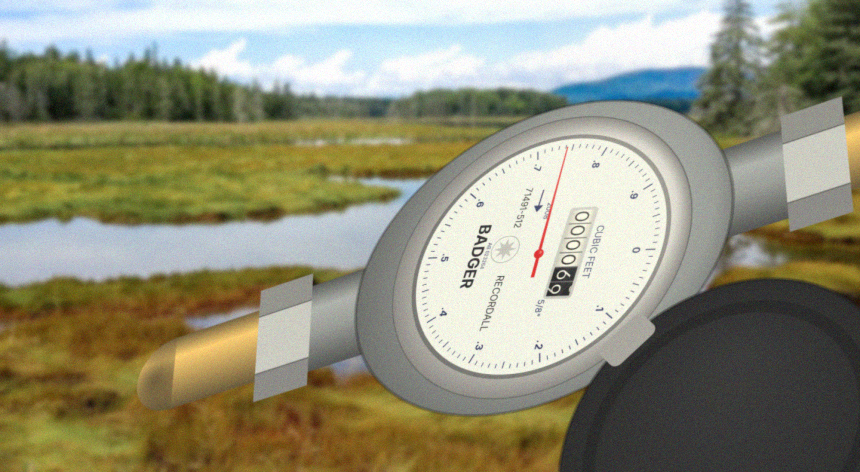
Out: {"value": 68.74, "unit": "ft³"}
